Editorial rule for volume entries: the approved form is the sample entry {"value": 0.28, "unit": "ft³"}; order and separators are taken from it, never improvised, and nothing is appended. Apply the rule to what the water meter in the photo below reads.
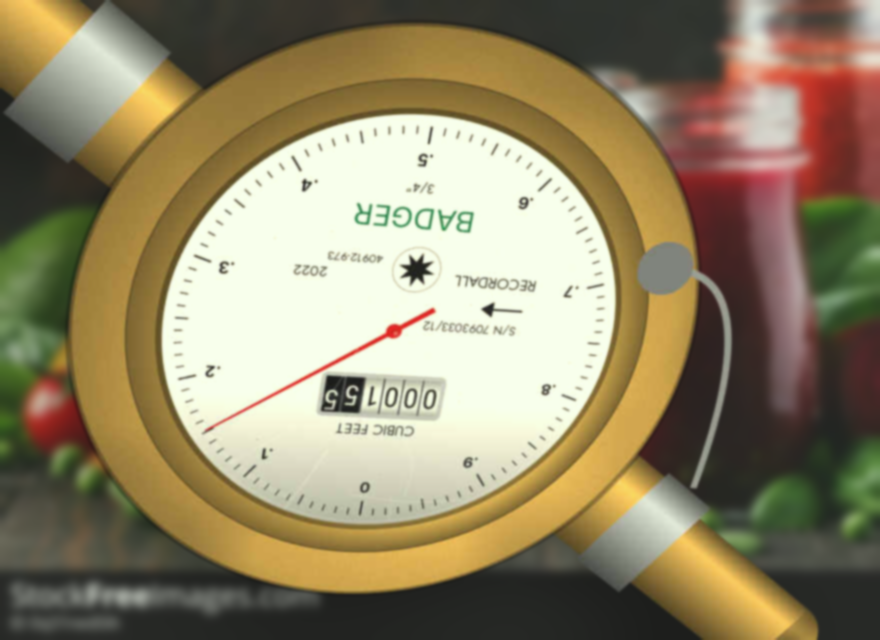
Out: {"value": 155.15, "unit": "ft³"}
